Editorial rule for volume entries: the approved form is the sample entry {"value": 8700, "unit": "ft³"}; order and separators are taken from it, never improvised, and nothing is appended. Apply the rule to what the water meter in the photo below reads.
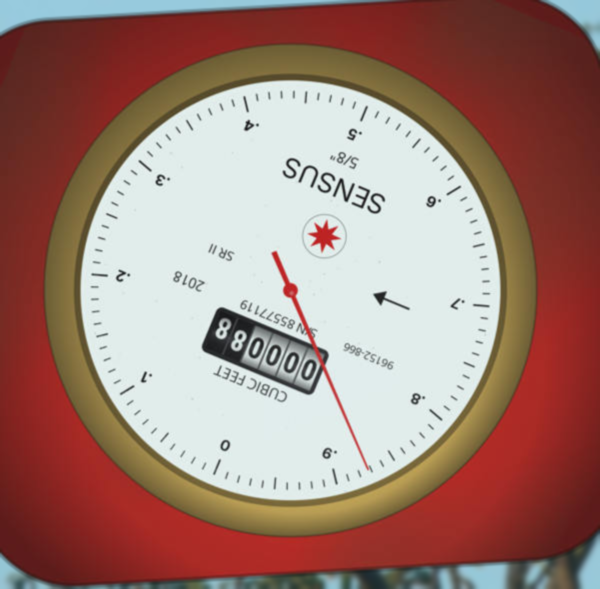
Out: {"value": 87.87, "unit": "ft³"}
